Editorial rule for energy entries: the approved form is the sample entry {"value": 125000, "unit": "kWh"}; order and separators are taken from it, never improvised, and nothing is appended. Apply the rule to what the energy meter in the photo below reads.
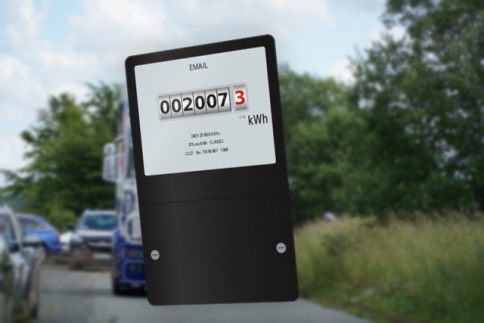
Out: {"value": 2007.3, "unit": "kWh"}
